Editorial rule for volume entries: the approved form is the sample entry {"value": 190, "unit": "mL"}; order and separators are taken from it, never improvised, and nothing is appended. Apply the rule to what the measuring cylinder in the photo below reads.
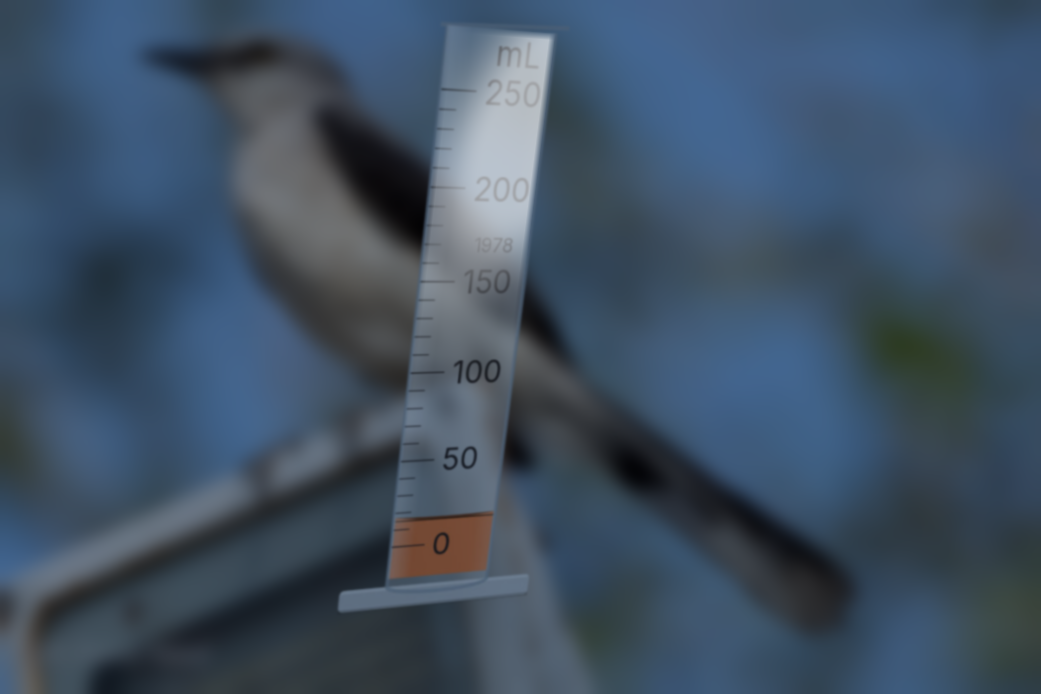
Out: {"value": 15, "unit": "mL"}
